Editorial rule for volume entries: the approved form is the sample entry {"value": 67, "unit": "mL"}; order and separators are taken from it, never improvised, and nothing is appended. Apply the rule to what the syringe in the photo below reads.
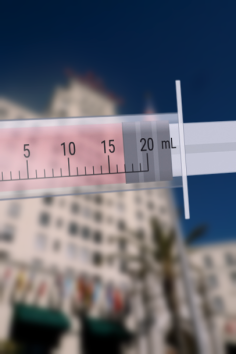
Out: {"value": 17, "unit": "mL"}
